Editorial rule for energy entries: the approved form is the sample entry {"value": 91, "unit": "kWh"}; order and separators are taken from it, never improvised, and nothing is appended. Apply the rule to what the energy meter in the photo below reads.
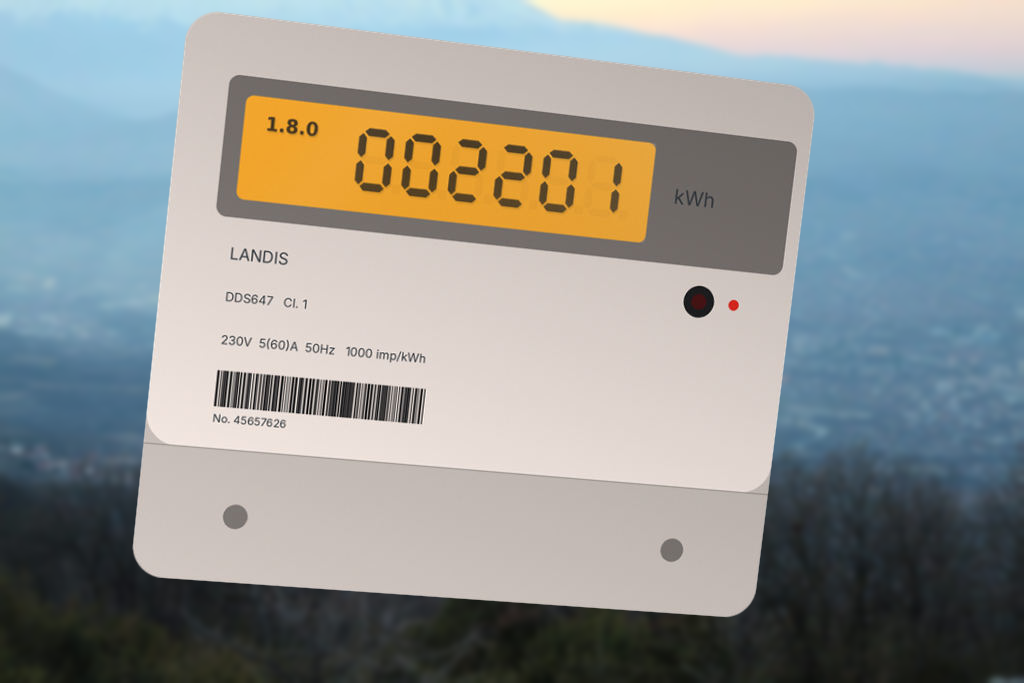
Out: {"value": 2201, "unit": "kWh"}
